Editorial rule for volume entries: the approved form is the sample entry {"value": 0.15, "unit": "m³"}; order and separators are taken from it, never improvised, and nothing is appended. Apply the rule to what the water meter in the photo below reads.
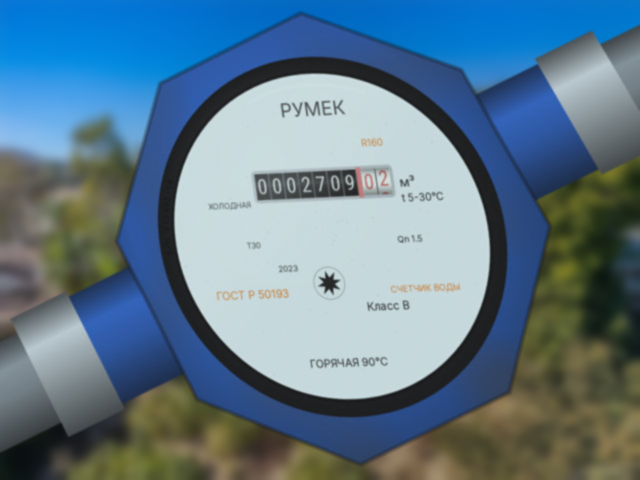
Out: {"value": 2709.02, "unit": "m³"}
